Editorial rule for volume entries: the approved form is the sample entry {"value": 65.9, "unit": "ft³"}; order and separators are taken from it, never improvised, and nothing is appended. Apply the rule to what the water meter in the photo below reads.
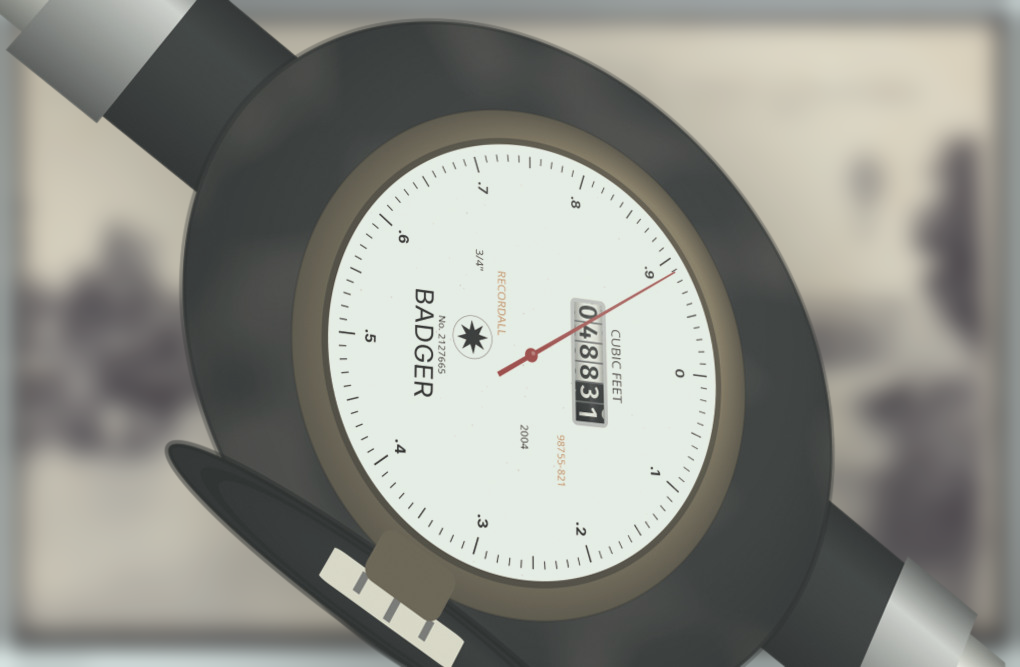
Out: {"value": 48830.91, "unit": "ft³"}
